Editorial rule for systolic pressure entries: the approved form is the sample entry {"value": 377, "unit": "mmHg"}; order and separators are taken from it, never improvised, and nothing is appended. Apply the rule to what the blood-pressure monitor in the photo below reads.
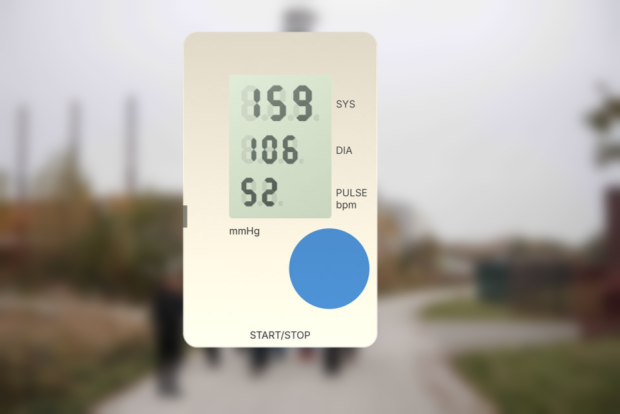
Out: {"value": 159, "unit": "mmHg"}
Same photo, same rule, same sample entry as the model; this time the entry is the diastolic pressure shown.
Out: {"value": 106, "unit": "mmHg"}
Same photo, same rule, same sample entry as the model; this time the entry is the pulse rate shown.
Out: {"value": 52, "unit": "bpm"}
